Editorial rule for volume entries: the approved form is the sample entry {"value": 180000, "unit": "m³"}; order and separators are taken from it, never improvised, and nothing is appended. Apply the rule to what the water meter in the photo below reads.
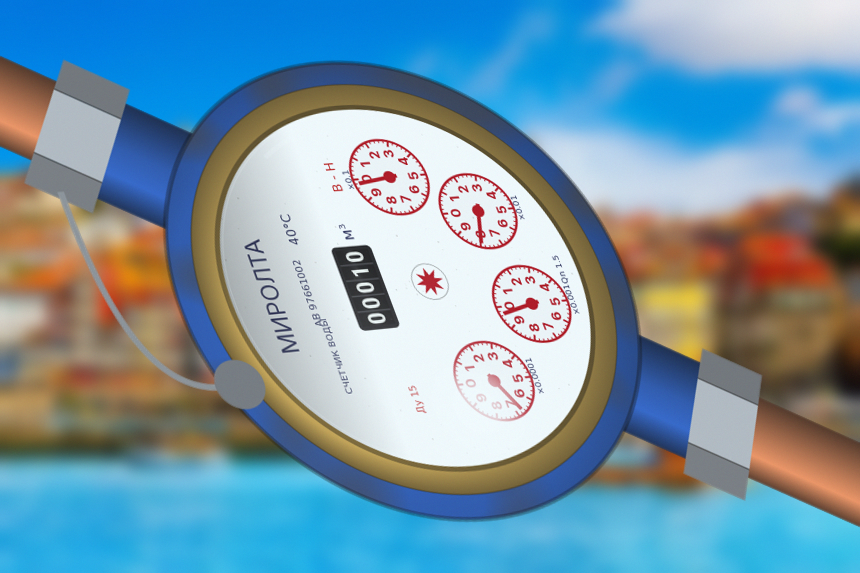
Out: {"value": 9.9796, "unit": "m³"}
